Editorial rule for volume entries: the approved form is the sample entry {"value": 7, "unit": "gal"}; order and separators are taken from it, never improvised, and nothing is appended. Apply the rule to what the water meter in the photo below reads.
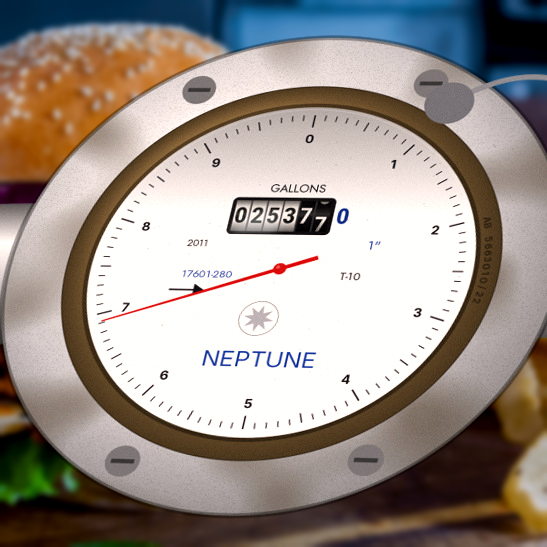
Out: {"value": 253766.9, "unit": "gal"}
